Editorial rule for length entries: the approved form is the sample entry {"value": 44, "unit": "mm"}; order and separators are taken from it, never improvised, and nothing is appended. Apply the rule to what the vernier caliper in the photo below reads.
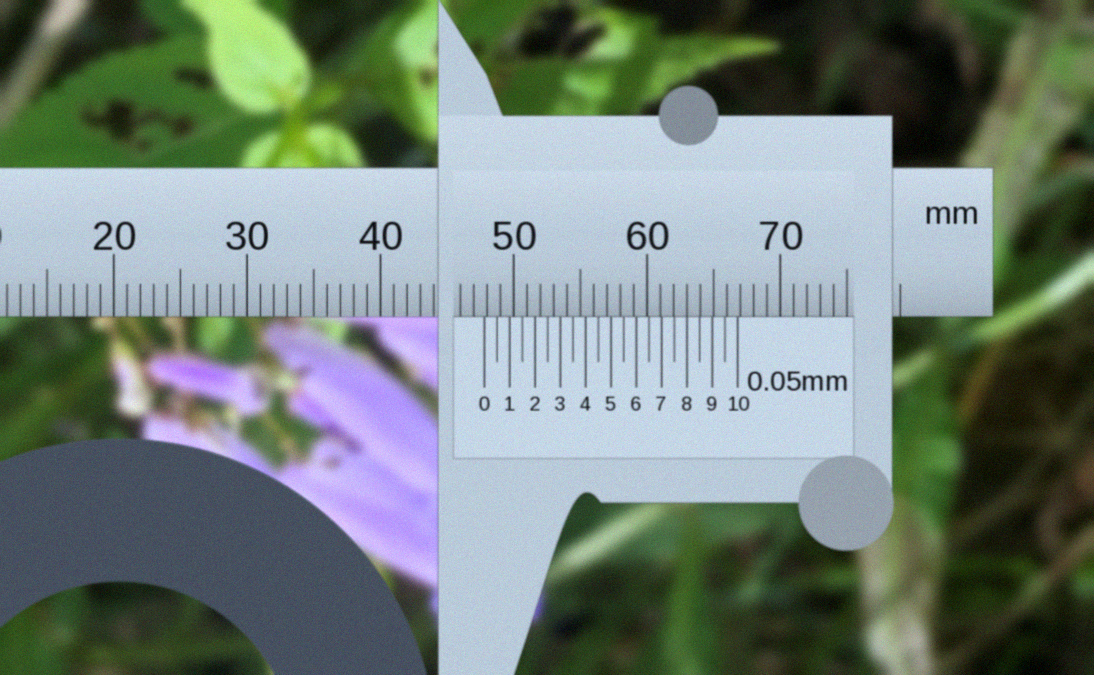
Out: {"value": 47.8, "unit": "mm"}
